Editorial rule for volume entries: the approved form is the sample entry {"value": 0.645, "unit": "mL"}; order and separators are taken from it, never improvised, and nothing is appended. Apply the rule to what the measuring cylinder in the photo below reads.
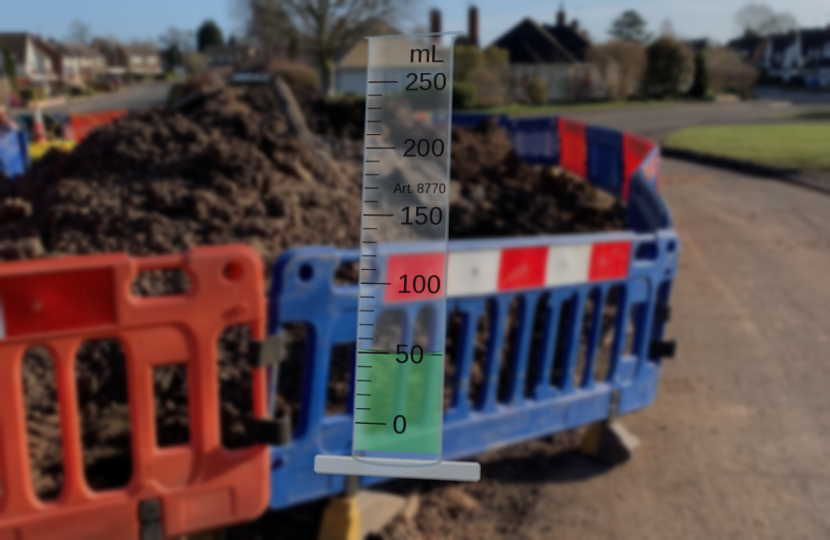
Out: {"value": 50, "unit": "mL"}
